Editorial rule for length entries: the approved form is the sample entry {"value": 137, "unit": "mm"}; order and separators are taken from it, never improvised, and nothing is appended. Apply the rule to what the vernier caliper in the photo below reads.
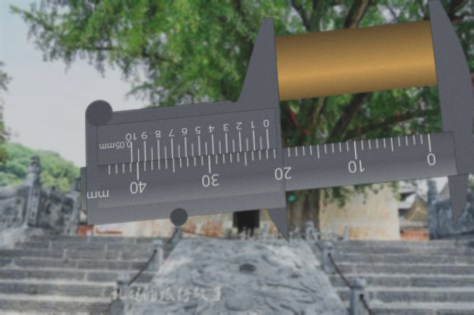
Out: {"value": 21.8, "unit": "mm"}
